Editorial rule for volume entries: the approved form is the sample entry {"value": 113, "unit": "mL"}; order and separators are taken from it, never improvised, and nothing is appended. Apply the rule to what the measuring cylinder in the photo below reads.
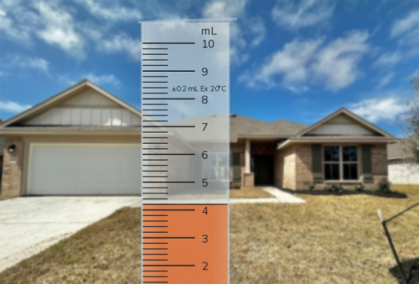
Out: {"value": 4.2, "unit": "mL"}
